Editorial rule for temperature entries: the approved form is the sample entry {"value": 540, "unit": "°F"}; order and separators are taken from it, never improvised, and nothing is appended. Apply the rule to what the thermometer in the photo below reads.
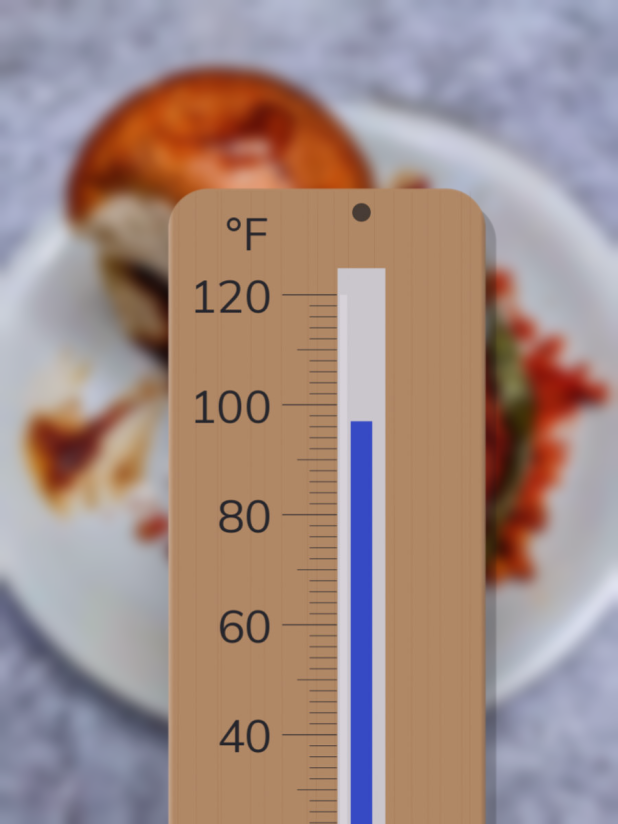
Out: {"value": 97, "unit": "°F"}
